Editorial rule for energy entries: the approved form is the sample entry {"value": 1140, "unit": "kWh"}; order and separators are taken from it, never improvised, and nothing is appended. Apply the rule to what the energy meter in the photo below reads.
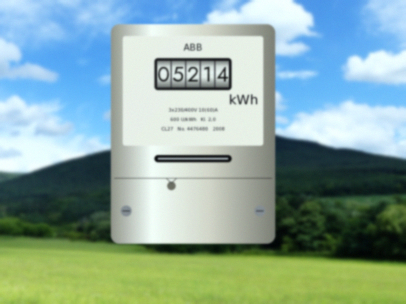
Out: {"value": 5214, "unit": "kWh"}
